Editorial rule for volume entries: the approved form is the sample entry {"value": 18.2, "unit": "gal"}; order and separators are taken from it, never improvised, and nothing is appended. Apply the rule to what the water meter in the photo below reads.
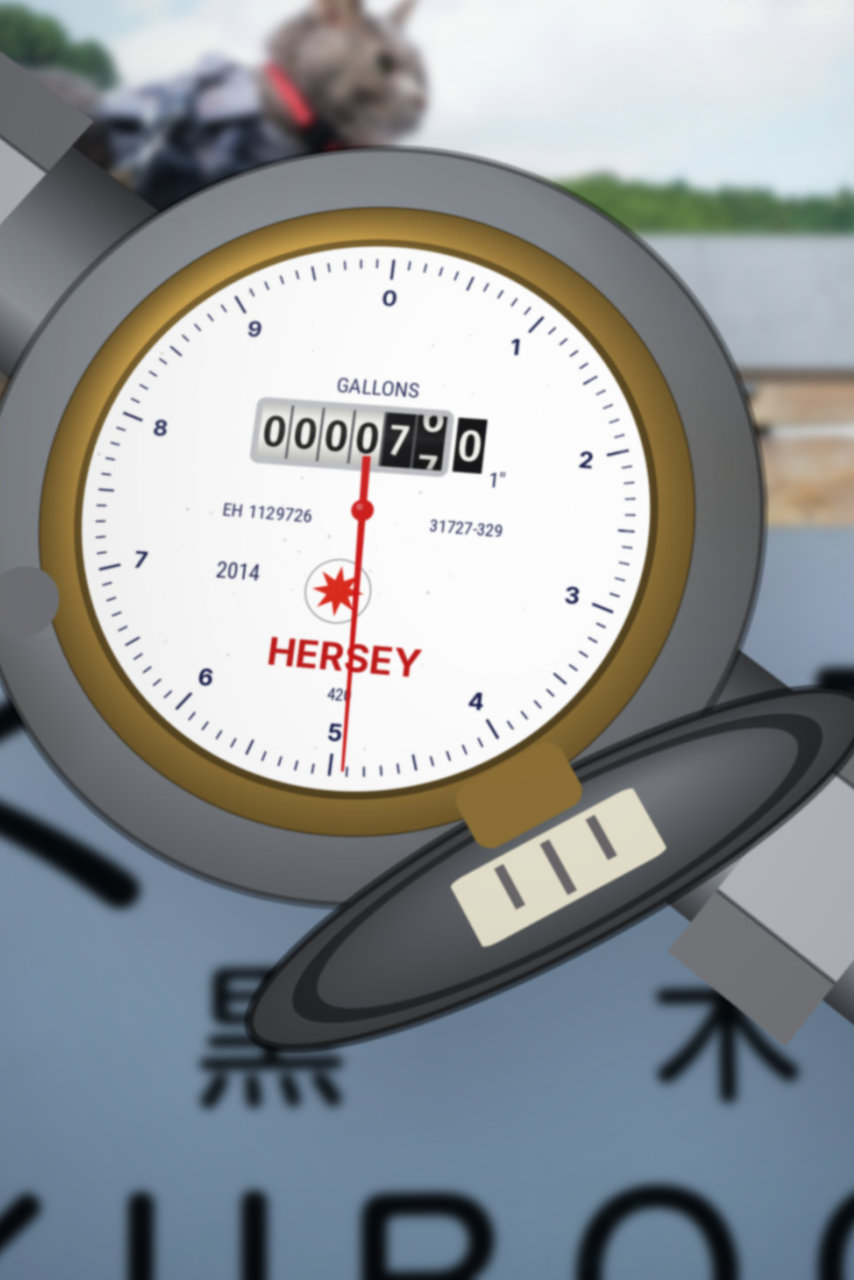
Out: {"value": 764.9, "unit": "gal"}
